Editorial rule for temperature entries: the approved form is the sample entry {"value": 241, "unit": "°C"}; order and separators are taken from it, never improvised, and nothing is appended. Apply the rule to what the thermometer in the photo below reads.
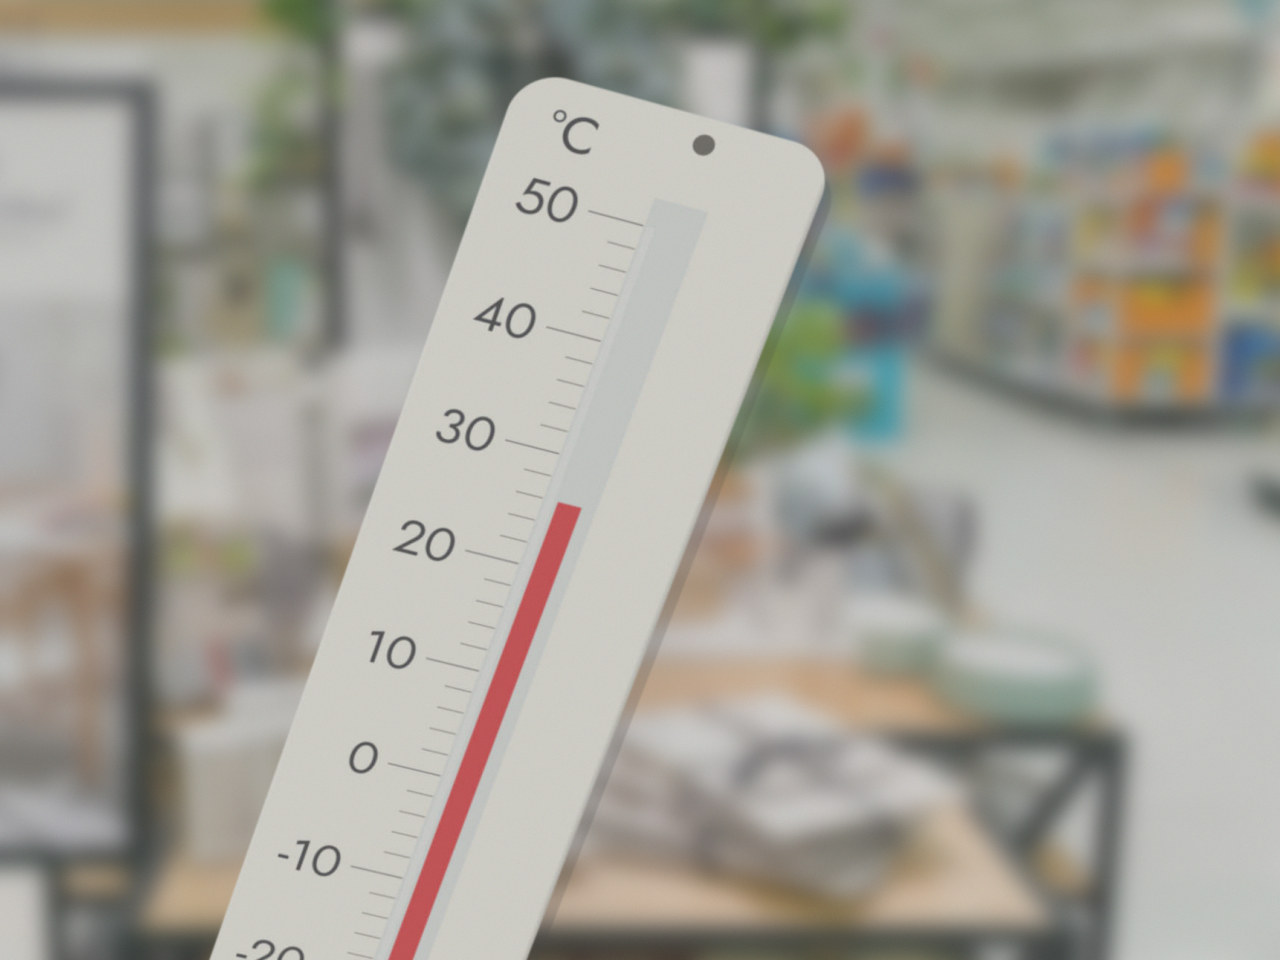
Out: {"value": 26, "unit": "°C"}
